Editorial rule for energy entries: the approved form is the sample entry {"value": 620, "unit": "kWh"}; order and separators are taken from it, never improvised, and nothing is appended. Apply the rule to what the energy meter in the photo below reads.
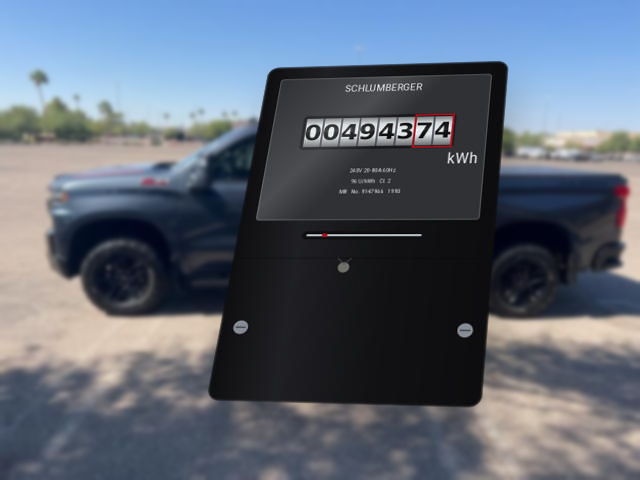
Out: {"value": 4943.74, "unit": "kWh"}
